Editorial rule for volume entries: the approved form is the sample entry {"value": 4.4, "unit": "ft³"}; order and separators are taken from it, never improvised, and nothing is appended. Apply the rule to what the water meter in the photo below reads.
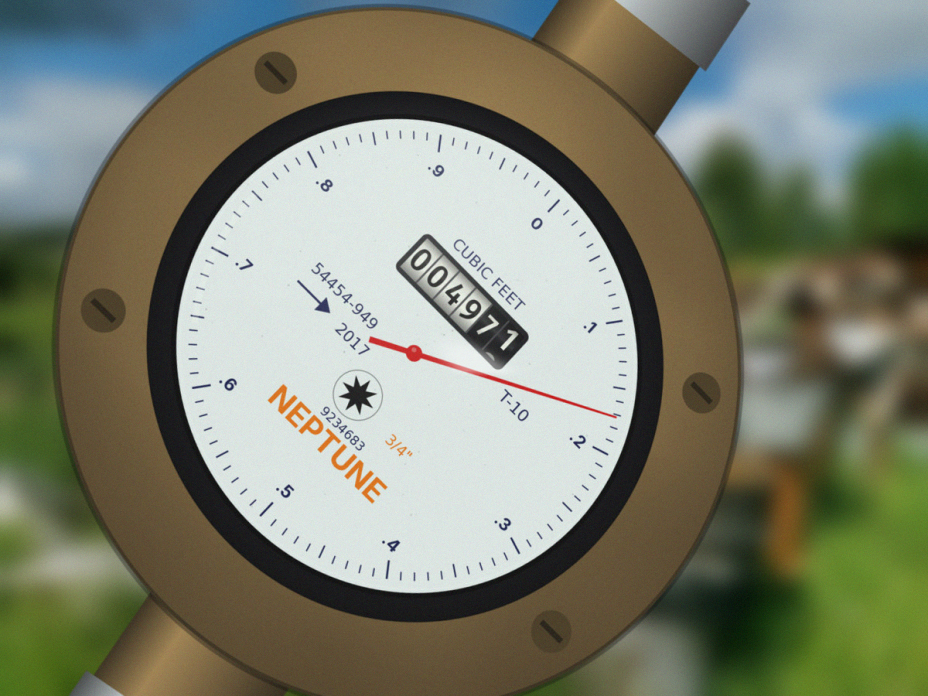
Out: {"value": 4971.17, "unit": "ft³"}
